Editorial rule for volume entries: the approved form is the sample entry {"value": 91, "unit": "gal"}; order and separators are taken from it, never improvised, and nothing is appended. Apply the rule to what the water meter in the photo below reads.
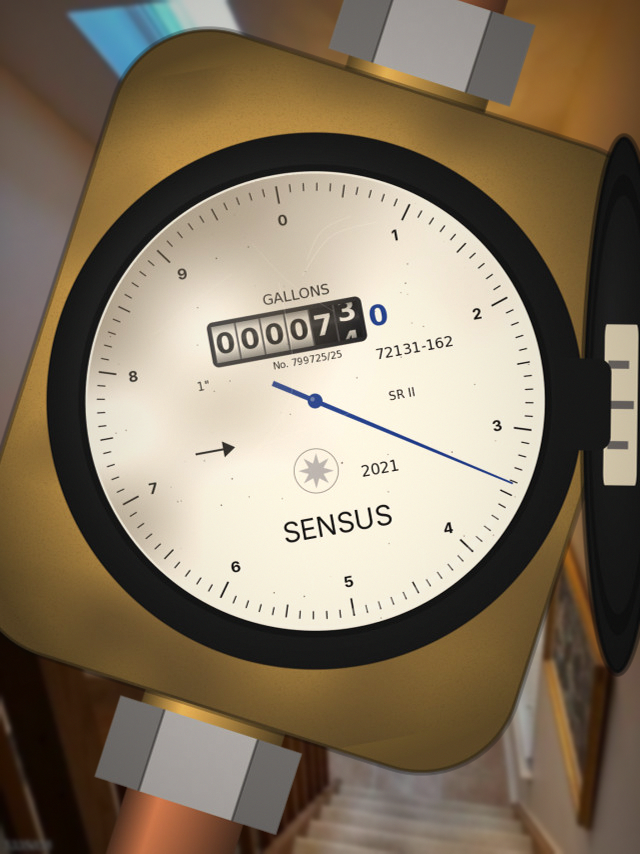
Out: {"value": 733.4, "unit": "gal"}
